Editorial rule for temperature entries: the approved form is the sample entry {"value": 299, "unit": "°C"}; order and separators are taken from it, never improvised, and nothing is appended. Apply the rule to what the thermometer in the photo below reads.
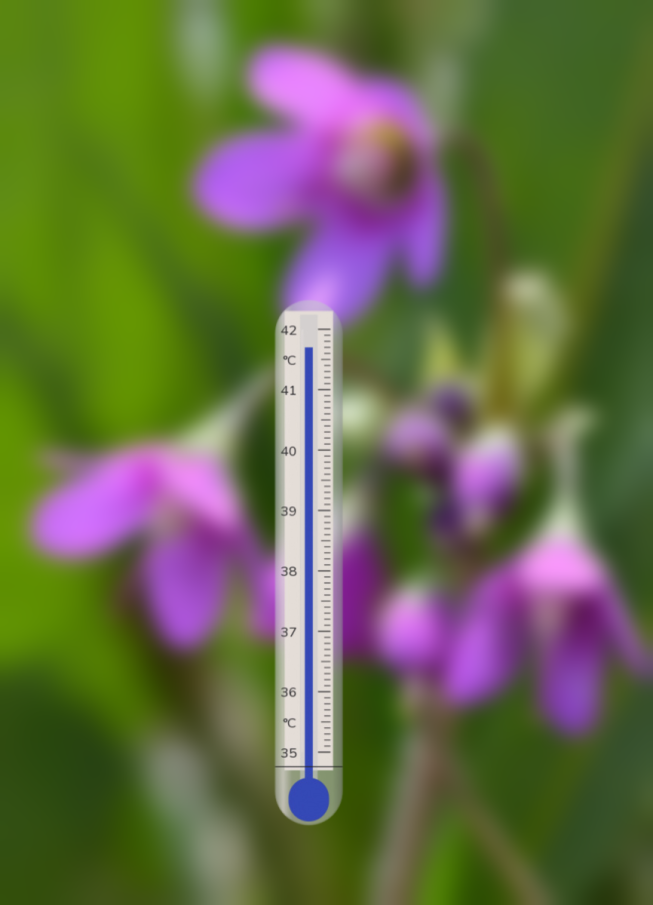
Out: {"value": 41.7, "unit": "°C"}
